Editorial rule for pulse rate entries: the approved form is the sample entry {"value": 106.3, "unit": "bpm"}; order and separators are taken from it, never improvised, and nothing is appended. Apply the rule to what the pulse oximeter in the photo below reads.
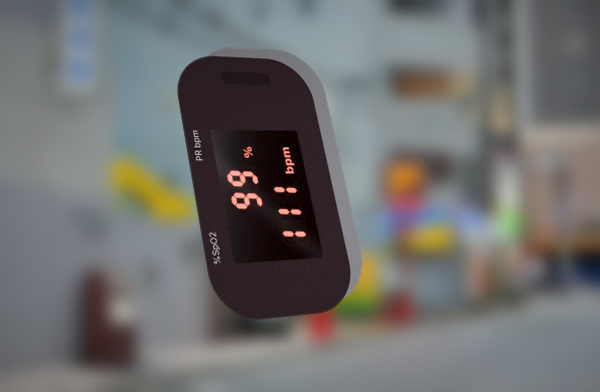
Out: {"value": 111, "unit": "bpm"}
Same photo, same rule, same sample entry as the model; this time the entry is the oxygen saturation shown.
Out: {"value": 99, "unit": "%"}
